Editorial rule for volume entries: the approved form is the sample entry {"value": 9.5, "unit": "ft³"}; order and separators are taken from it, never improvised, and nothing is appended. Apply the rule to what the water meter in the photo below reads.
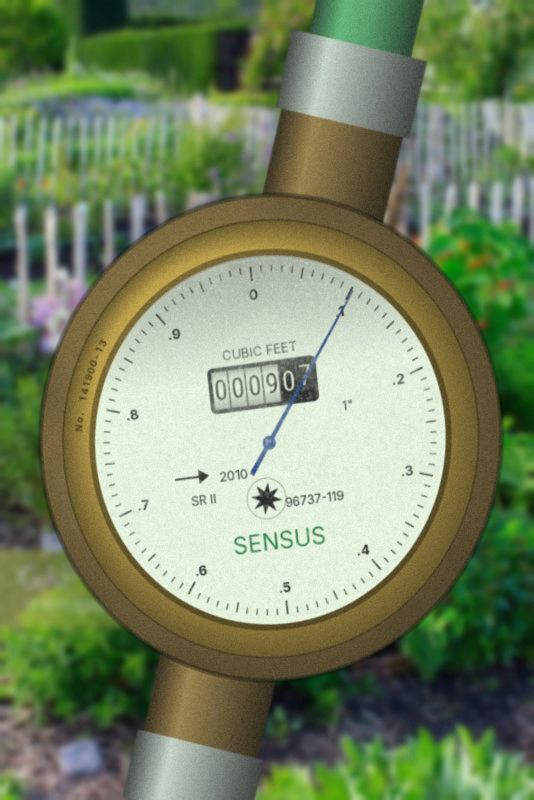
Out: {"value": 907.10, "unit": "ft³"}
